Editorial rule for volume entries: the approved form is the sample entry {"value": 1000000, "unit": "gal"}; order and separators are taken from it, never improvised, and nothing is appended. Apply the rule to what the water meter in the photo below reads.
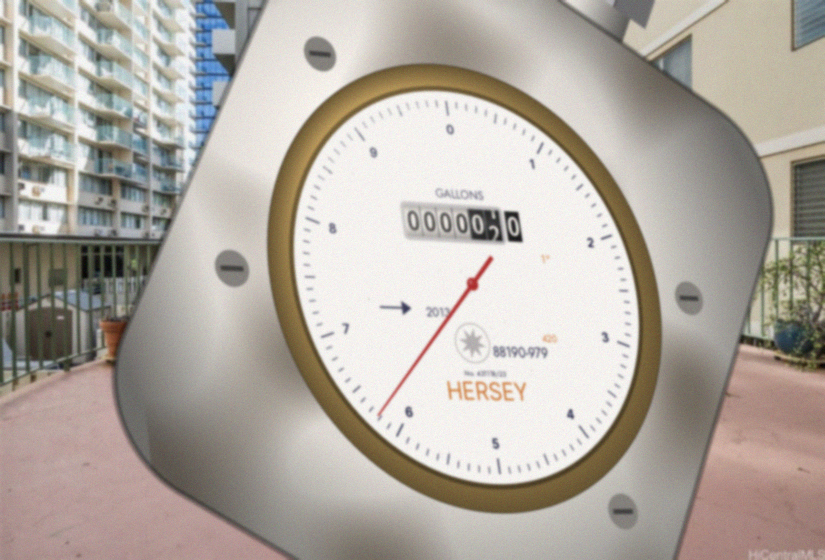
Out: {"value": 16.2, "unit": "gal"}
